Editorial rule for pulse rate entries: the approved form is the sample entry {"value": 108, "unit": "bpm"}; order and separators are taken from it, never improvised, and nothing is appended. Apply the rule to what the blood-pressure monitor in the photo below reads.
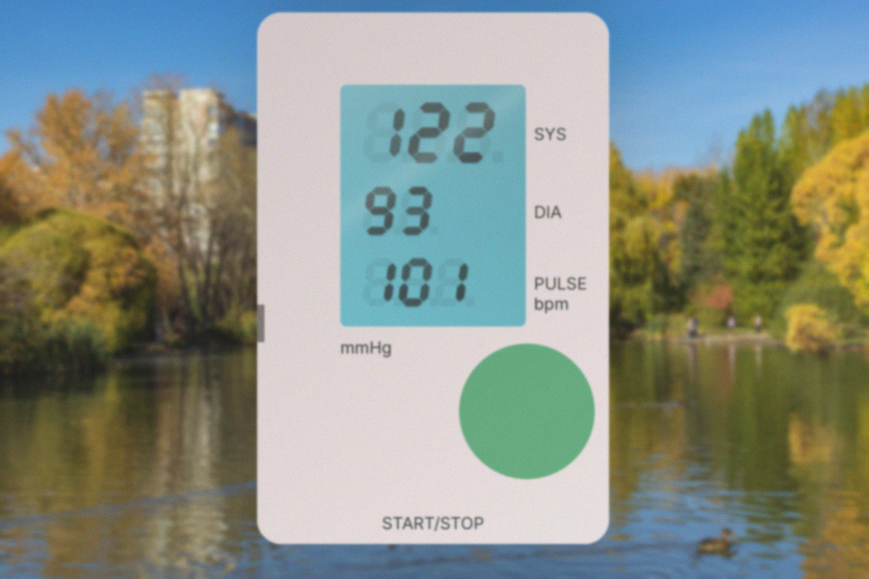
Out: {"value": 101, "unit": "bpm"}
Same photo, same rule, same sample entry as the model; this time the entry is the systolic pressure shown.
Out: {"value": 122, "unit": "mmHg"}
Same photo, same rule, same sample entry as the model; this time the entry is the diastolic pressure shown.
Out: {"value": 93, "unit": "mmHg"}
